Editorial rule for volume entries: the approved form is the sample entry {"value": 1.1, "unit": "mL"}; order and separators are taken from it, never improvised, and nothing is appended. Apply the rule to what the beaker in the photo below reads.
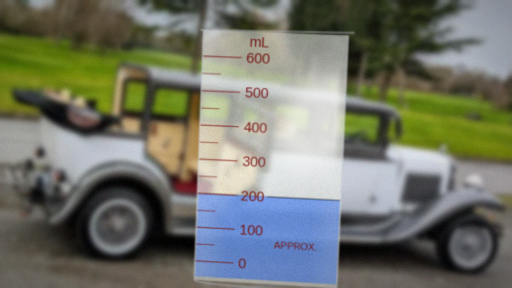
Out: {"value": 200, "unit": "mL"}
